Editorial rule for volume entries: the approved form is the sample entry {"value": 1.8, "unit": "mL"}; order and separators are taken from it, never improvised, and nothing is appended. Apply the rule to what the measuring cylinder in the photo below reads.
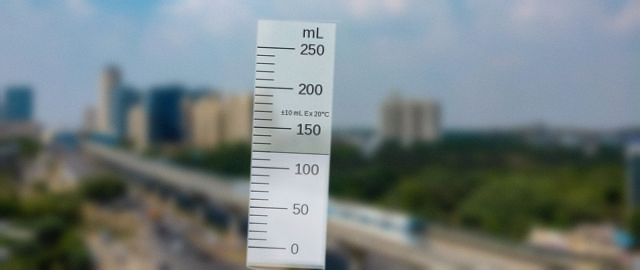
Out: {"value": 120, "unit": "mL"}
